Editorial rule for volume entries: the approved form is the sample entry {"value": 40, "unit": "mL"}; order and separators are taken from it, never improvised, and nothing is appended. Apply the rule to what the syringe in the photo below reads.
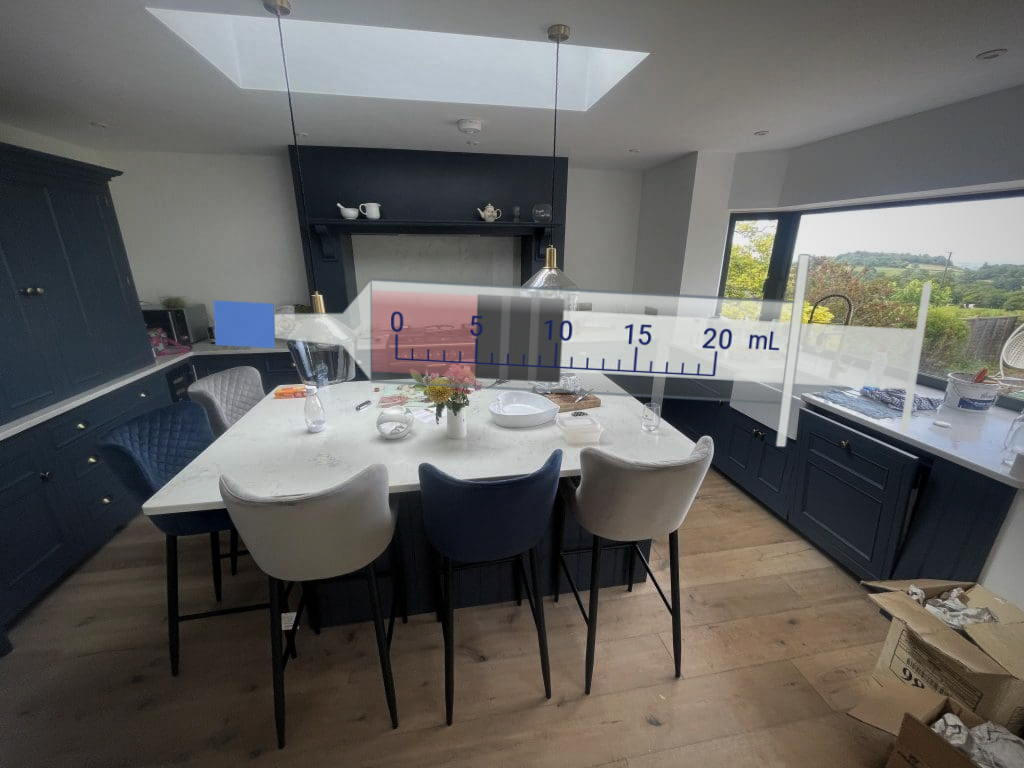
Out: {"value": 5, "unit": "mL"}
